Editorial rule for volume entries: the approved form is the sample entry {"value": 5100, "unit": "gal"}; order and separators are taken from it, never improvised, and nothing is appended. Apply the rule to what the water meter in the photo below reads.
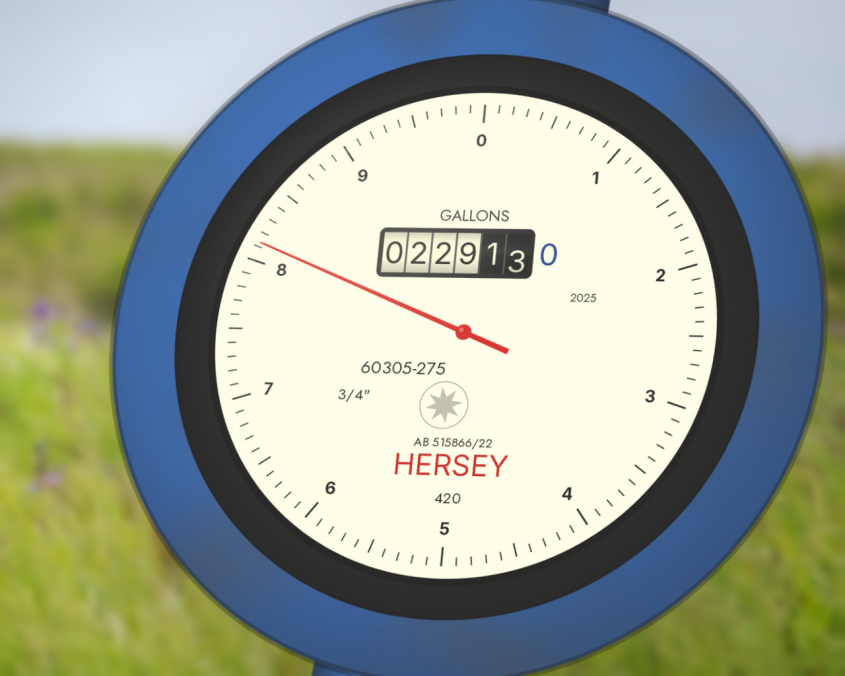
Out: {"value": 229128.1, "unit": "gal"}
